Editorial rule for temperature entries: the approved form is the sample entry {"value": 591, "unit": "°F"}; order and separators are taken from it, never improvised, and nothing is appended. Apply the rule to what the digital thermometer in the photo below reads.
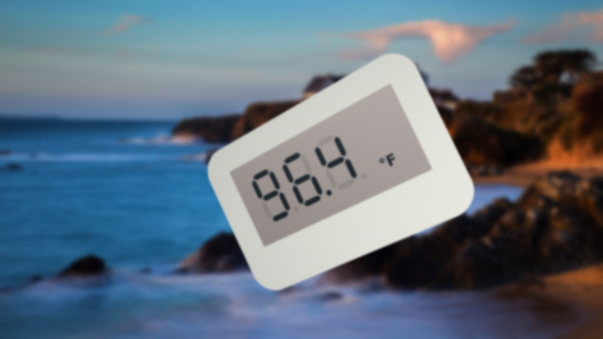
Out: {"value": 96.4, "unit": "°F"}
